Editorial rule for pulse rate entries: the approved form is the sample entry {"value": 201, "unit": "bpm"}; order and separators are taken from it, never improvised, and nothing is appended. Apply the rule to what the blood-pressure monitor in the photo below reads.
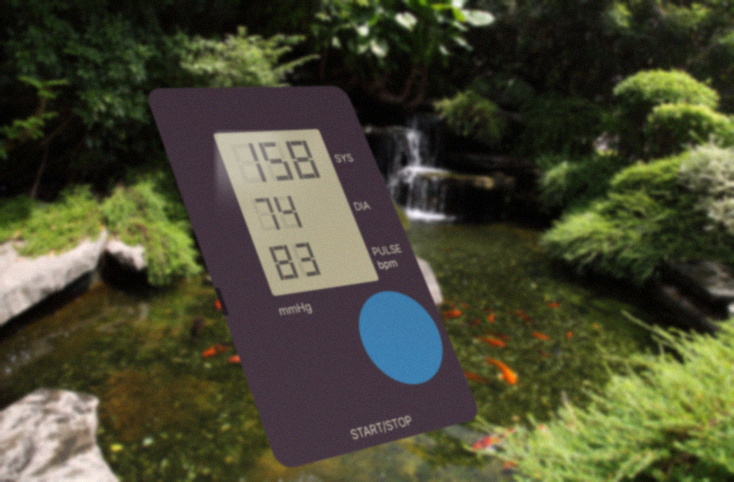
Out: {"value": 83, "unit": "bpm"}
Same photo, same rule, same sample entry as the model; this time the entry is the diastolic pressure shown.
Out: {"value": 74, "unit": "mmHg"}
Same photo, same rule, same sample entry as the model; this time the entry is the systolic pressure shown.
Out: {"value": 158, "unit": "mmHg"}
